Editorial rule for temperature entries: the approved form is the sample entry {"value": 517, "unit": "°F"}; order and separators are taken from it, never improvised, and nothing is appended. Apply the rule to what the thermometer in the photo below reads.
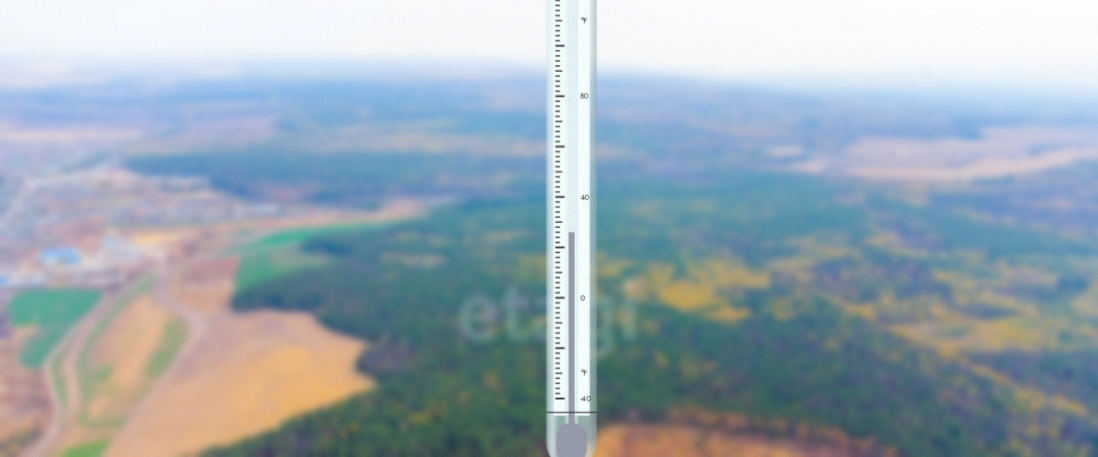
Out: {"value": 26, "unit": "°F"}
